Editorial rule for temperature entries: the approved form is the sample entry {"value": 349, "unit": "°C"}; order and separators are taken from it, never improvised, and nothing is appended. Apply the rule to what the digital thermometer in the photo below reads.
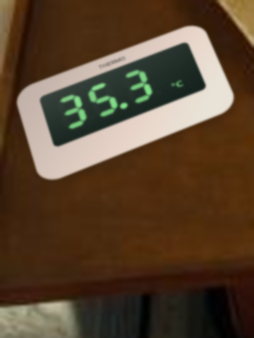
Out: {"value": 35.3, "unit": "°C"}
